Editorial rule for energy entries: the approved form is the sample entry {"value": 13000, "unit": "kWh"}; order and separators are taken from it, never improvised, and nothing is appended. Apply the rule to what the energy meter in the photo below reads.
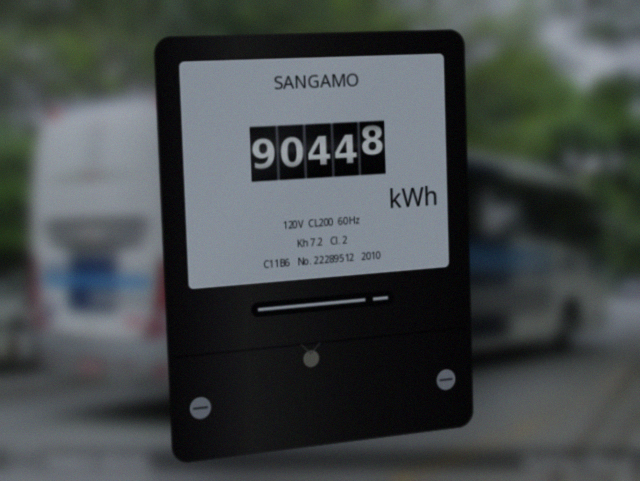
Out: {"value": 90448, "unit": "kWh"}
